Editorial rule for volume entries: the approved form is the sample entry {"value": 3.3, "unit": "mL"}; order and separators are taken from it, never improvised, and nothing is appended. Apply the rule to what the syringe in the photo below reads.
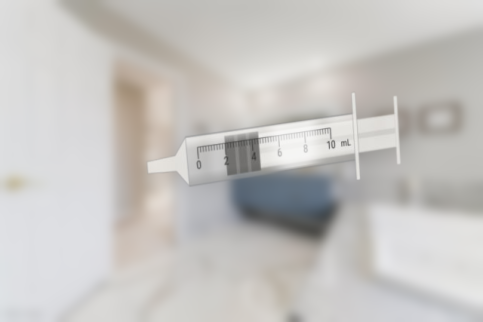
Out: {"value": 2, "unit": "mL"}
